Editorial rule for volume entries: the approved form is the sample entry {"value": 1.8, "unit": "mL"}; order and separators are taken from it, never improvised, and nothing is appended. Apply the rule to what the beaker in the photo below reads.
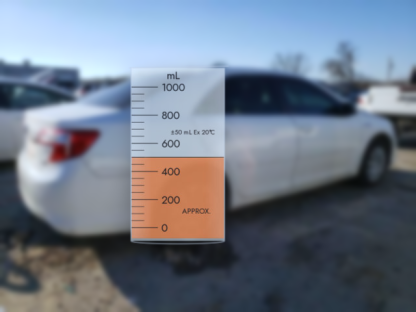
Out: {"value": 500, "unit": "mL"}
